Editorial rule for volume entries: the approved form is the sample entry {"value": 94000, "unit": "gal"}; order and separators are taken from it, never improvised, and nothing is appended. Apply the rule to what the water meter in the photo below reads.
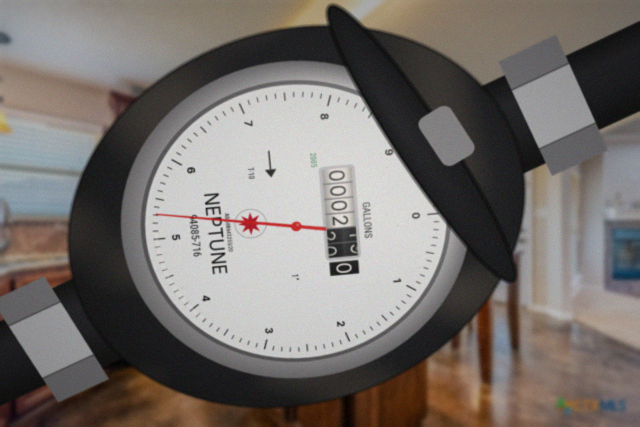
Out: {"value": 2195.3, "unit": "gal"}
